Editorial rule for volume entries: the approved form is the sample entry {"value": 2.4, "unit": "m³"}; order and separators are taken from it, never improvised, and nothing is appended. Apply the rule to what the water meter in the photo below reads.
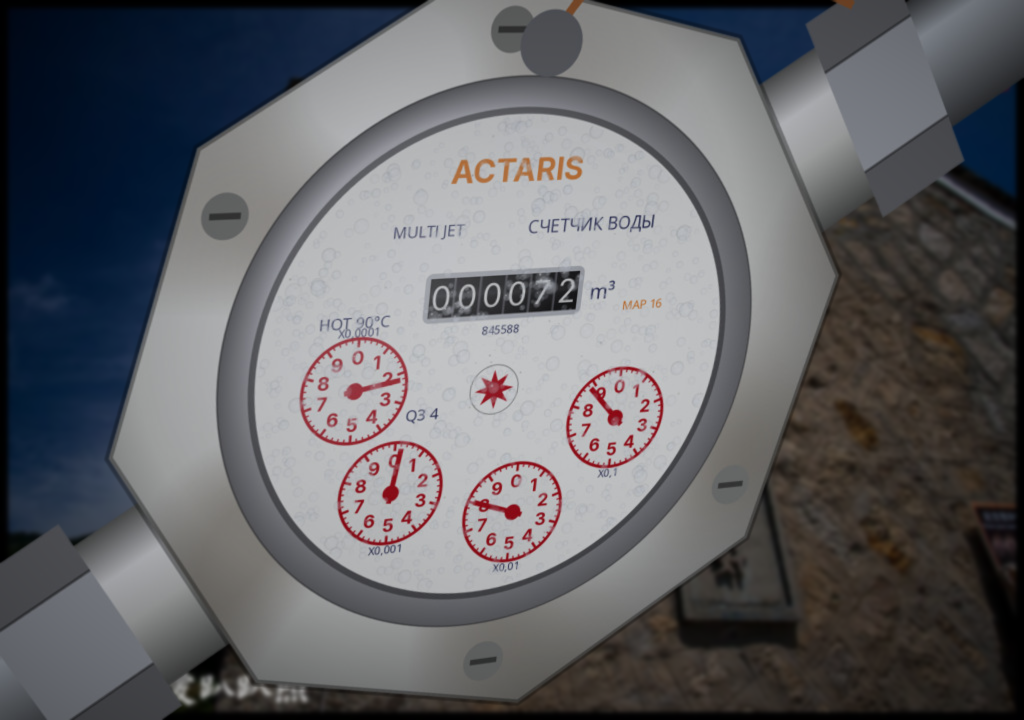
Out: {"value": 72.8802, "unit": "m³"}
